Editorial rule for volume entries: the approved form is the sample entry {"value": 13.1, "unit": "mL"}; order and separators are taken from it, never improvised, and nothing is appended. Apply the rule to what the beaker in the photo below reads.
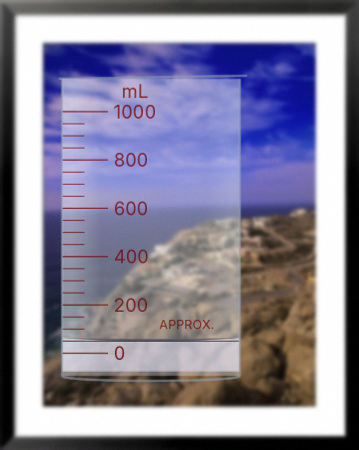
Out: {"value": 50, "unit": "mL"}
